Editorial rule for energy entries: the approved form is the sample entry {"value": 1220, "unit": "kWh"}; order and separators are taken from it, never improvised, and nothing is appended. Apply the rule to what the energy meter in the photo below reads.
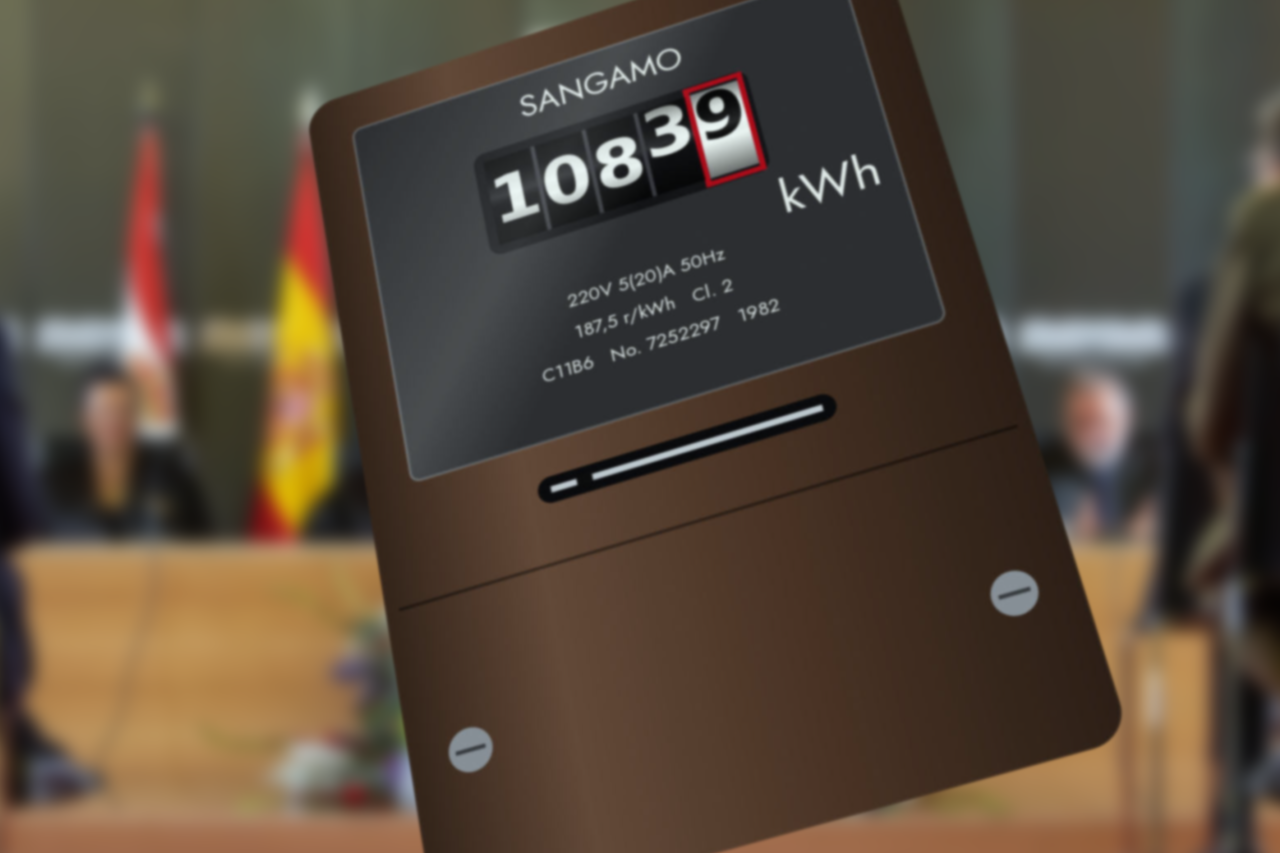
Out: {"value": 1083.9, "unit": "kWh"}
